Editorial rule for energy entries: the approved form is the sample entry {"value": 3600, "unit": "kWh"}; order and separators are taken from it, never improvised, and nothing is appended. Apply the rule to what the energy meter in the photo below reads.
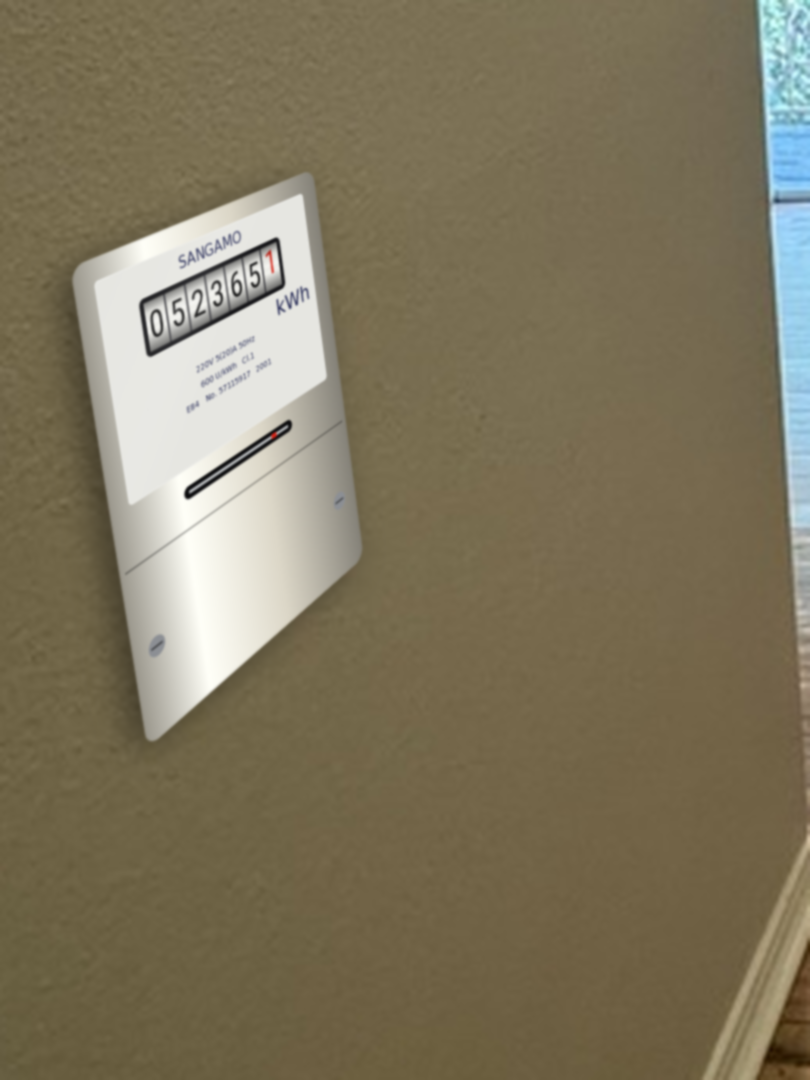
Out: {"value": 52365.1, "unit": "kWh"}
